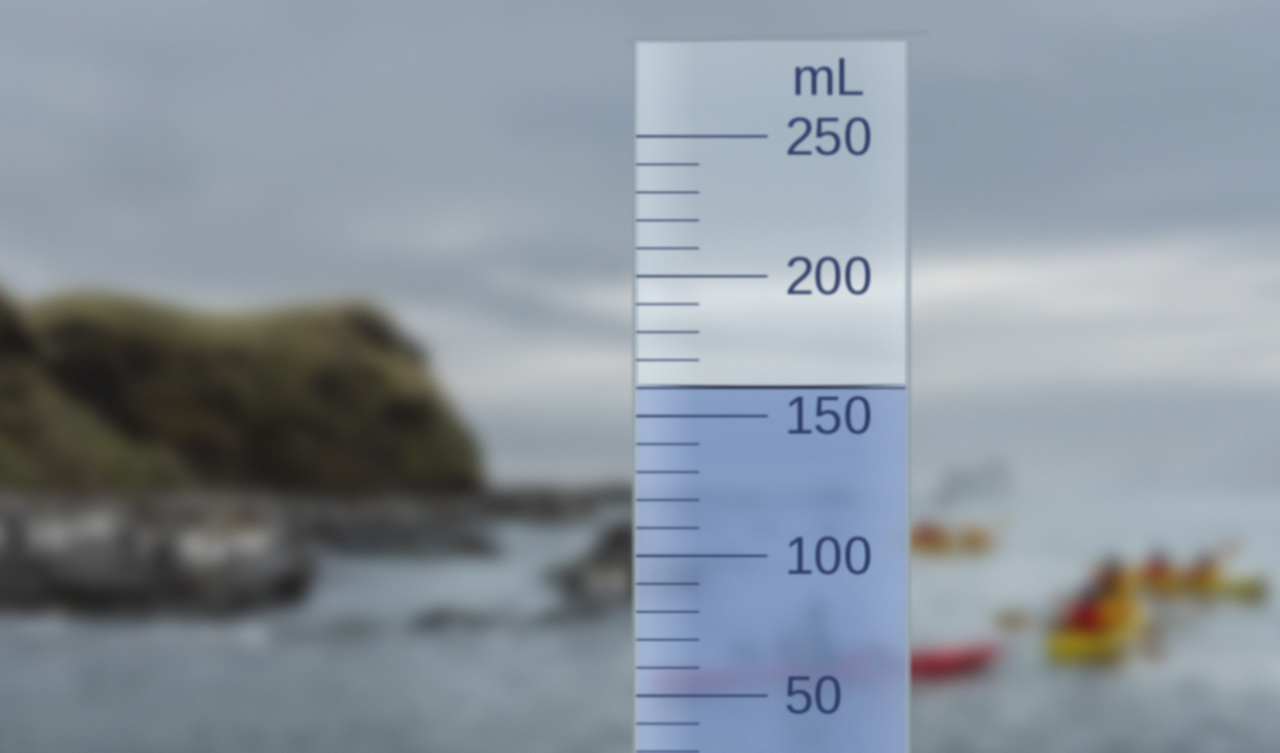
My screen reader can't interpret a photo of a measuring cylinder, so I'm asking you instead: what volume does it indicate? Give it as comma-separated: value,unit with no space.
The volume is 160,mL
